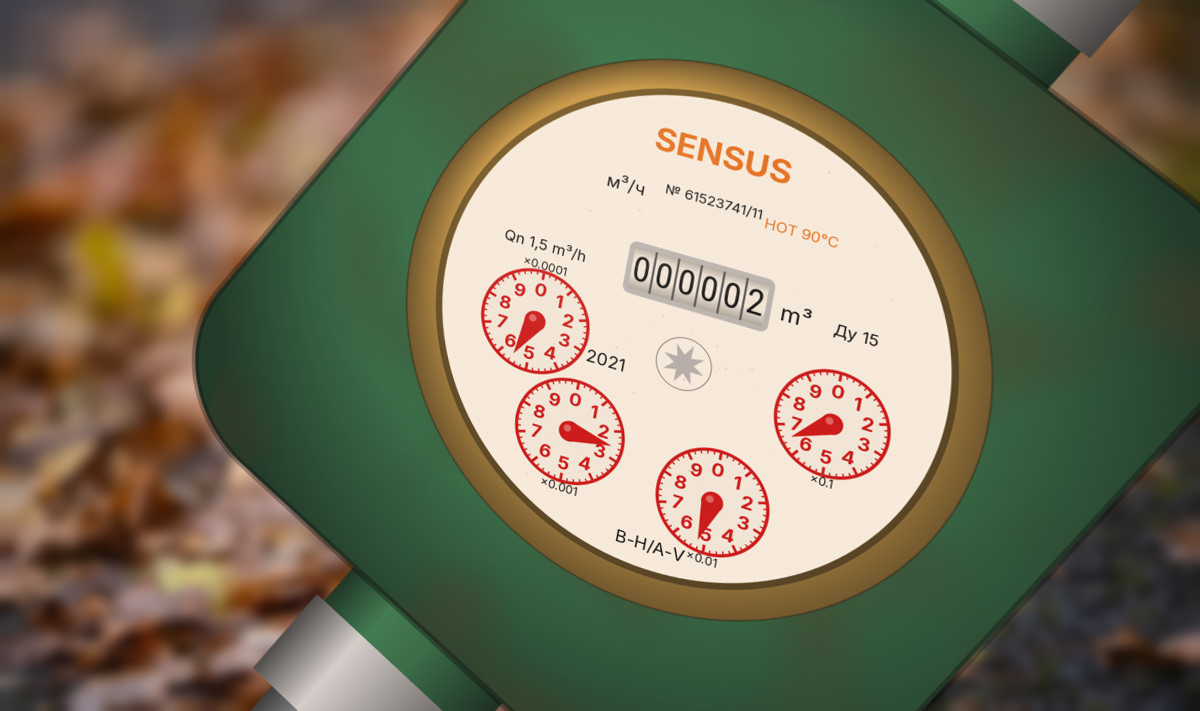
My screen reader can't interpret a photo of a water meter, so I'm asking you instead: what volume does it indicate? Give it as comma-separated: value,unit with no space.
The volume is 2.6525,m³
